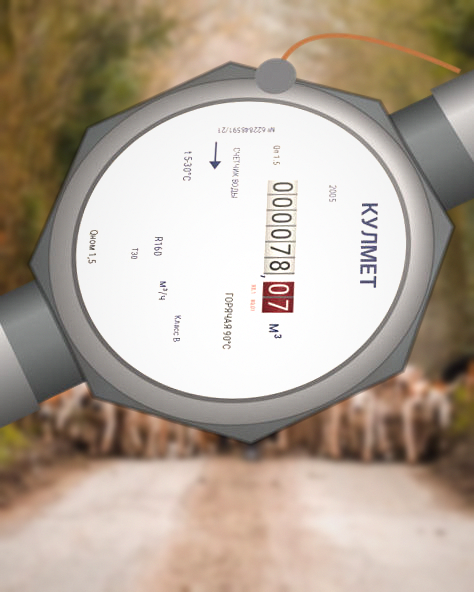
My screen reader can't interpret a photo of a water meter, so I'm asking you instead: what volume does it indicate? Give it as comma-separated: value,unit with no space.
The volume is 78.07,m³
